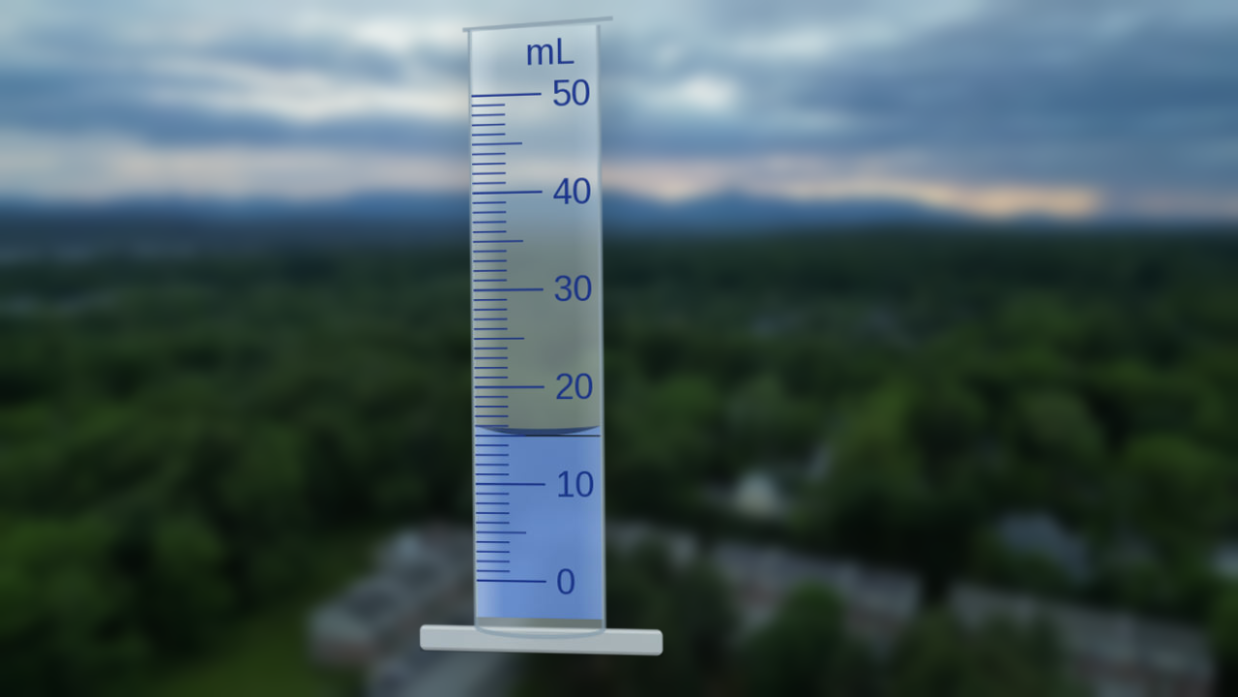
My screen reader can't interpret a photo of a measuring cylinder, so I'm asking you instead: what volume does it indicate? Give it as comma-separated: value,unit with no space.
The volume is 15,mL
